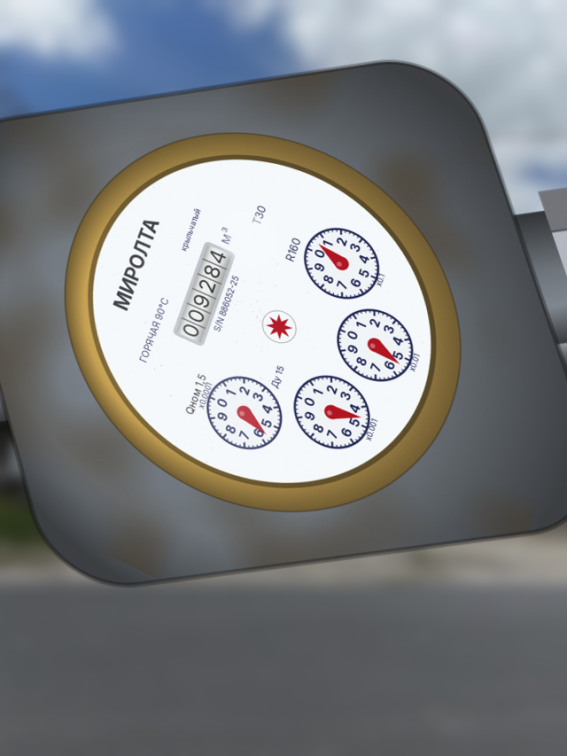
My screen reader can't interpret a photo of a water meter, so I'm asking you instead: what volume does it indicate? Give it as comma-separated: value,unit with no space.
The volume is 9284.0545,m³
